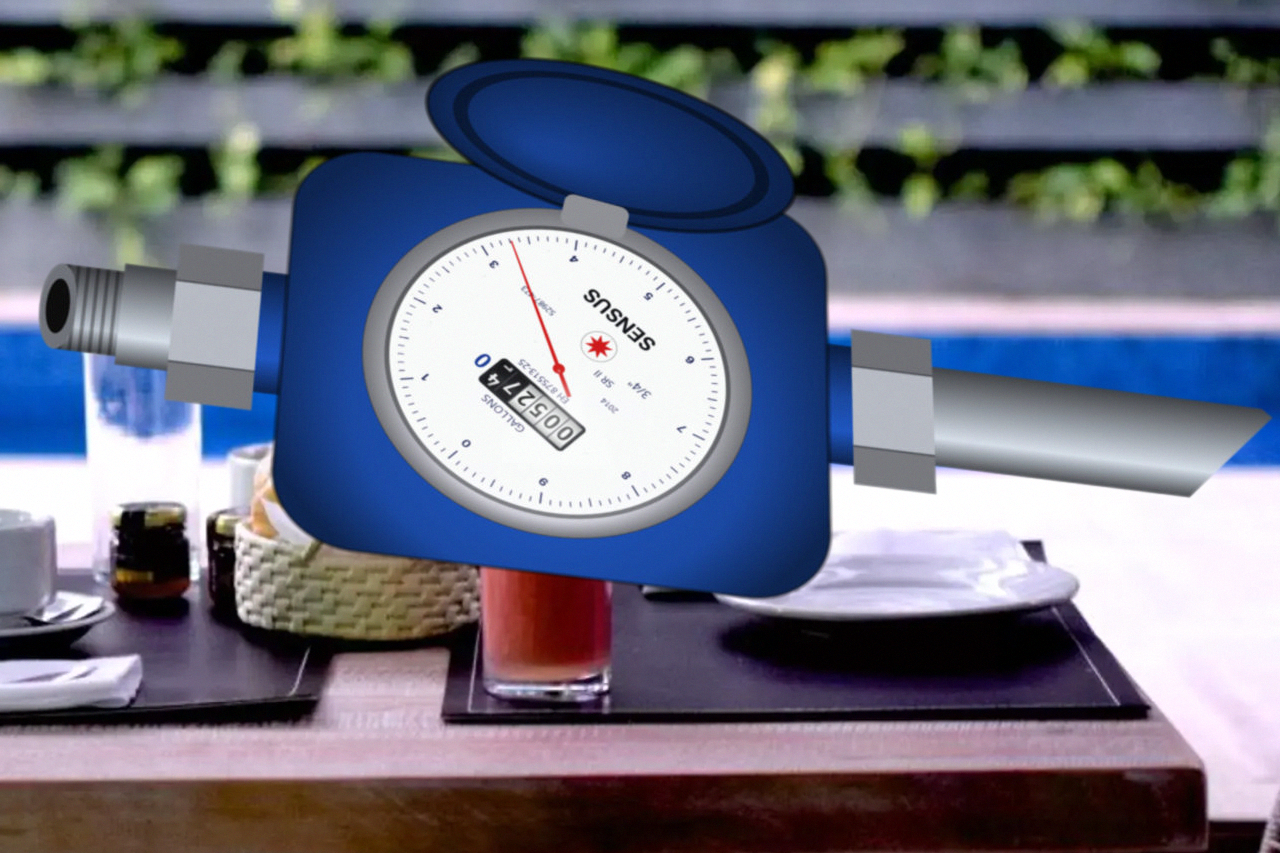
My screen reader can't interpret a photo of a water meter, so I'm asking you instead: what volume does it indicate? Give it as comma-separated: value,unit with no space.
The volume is 52743.3,gal
